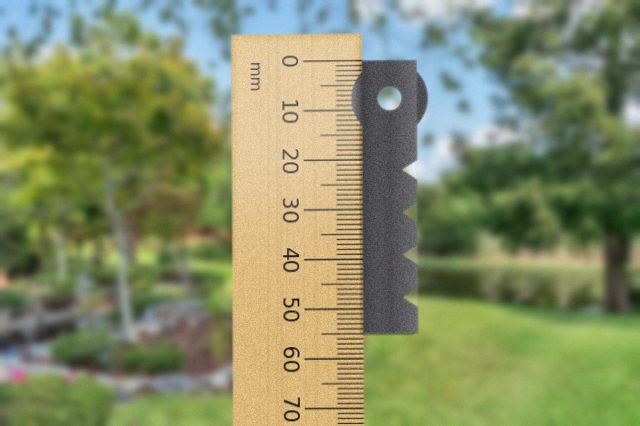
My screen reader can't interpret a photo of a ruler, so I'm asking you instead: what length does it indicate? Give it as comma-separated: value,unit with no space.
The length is 55,mm
